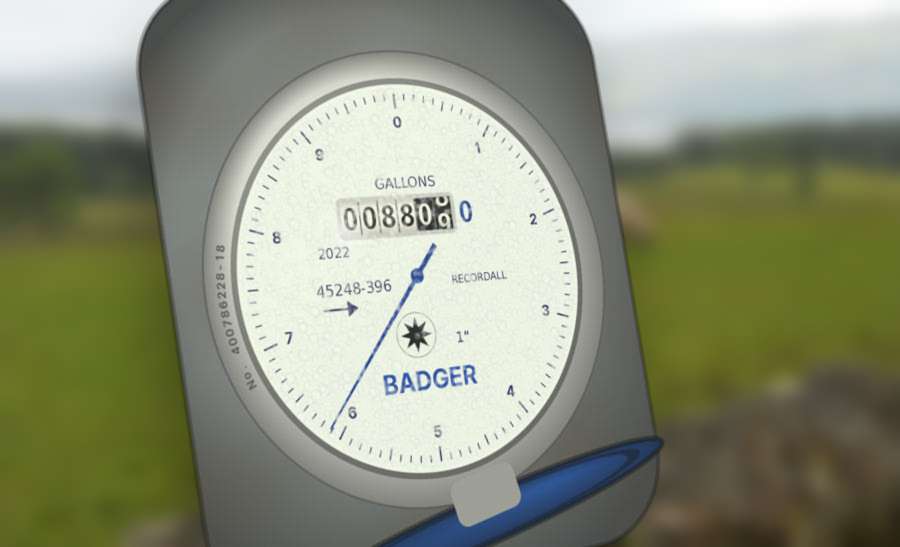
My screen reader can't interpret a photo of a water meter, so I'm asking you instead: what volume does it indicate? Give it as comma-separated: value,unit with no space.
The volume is 88086.1,gal
